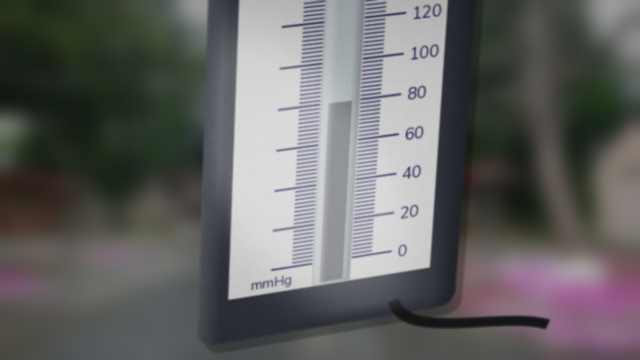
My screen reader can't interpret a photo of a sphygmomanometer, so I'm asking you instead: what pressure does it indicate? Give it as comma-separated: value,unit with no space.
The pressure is 80,mmHg
